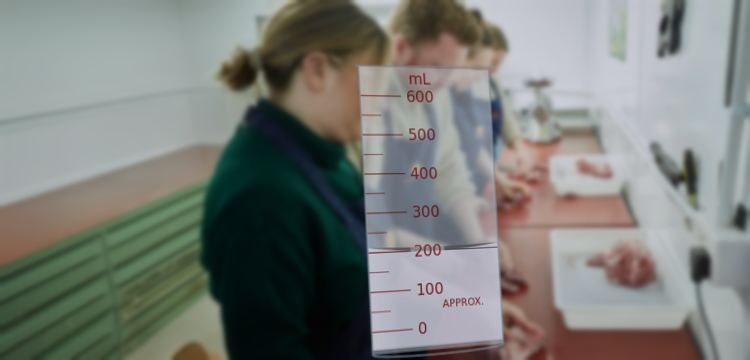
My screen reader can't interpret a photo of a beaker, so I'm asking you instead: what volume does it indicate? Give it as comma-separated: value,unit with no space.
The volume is 200,mL
